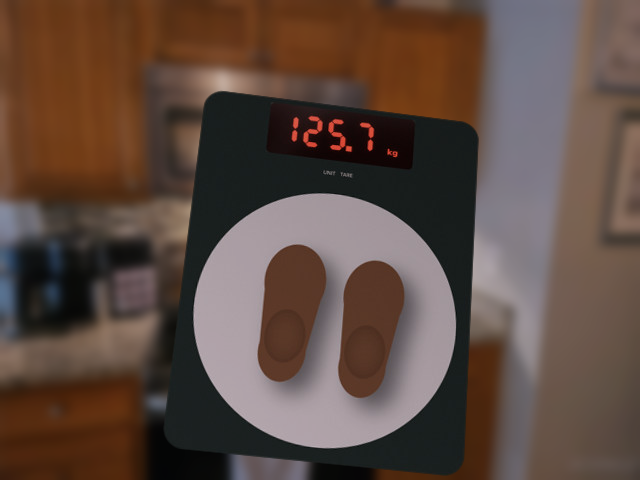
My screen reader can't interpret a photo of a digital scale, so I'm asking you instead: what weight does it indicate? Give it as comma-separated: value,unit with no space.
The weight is 125.7,kg
